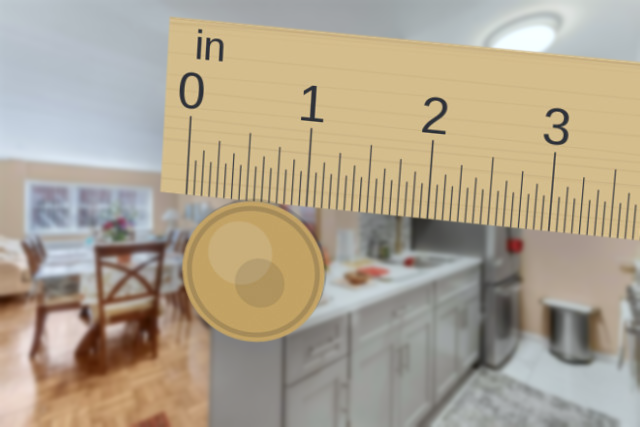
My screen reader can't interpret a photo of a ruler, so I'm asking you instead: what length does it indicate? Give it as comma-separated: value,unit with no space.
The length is 1.1875,in
